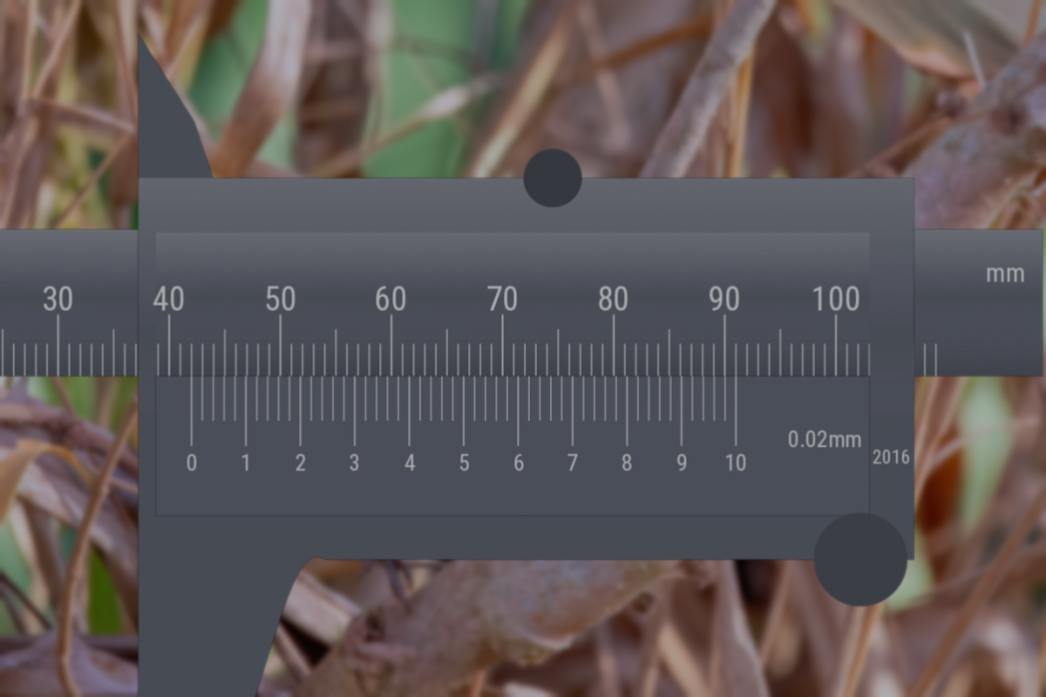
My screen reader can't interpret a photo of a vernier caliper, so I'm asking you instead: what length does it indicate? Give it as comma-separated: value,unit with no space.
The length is 42.0,mm
